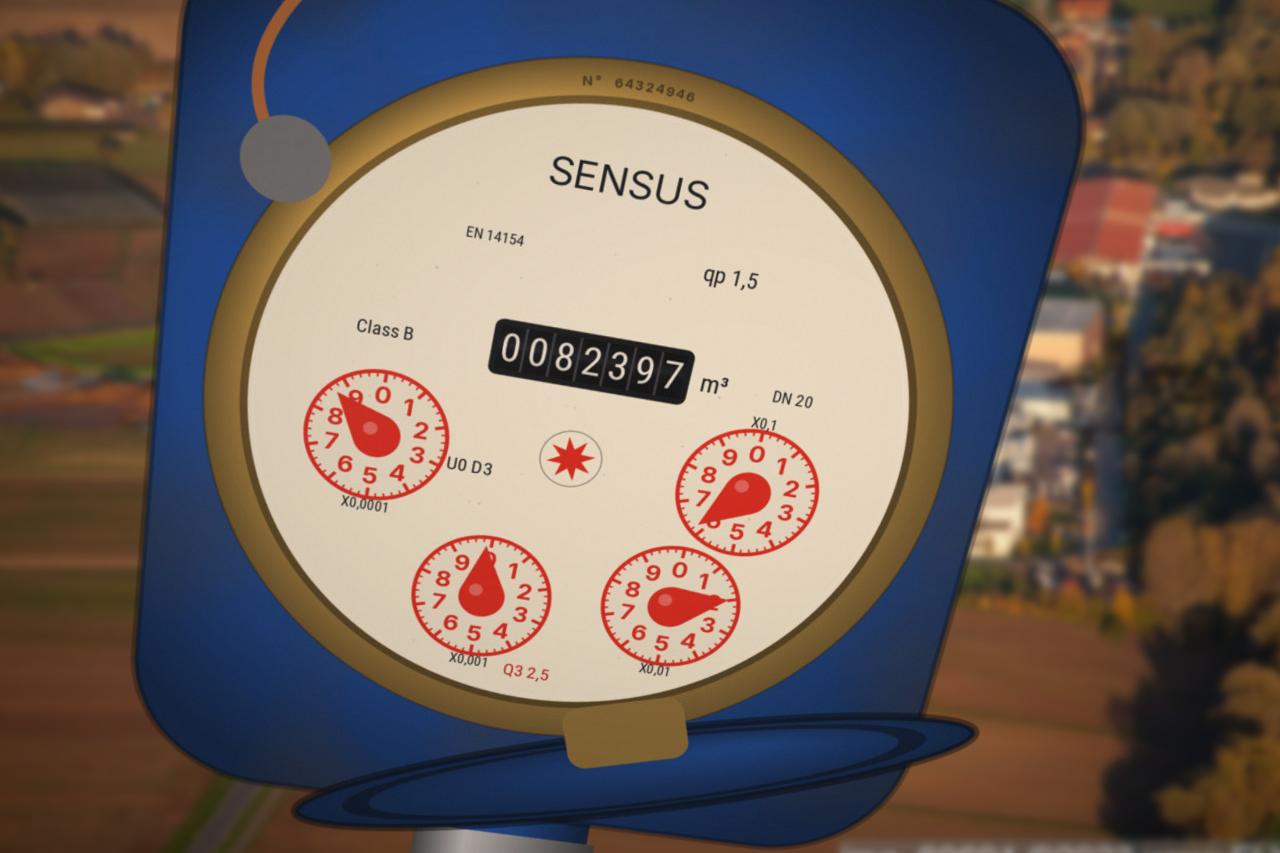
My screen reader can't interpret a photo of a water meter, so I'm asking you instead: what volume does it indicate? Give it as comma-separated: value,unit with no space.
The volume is 82397.6198,m³
